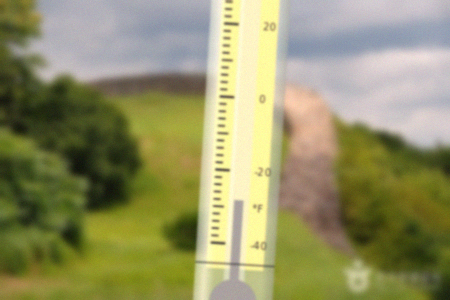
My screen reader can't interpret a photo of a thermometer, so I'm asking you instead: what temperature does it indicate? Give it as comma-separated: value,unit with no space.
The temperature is -28,°F
